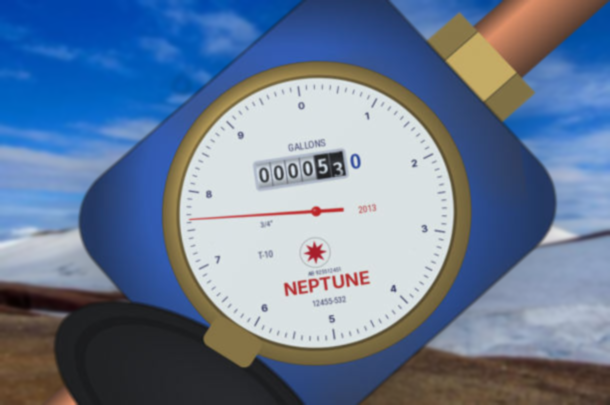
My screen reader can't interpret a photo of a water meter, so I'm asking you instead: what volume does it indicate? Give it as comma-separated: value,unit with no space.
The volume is 527.6,gal
